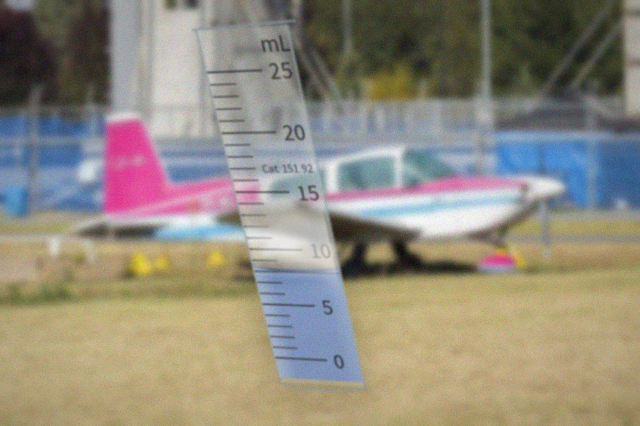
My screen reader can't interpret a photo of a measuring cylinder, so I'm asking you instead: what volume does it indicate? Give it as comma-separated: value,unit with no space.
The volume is 8,mL
